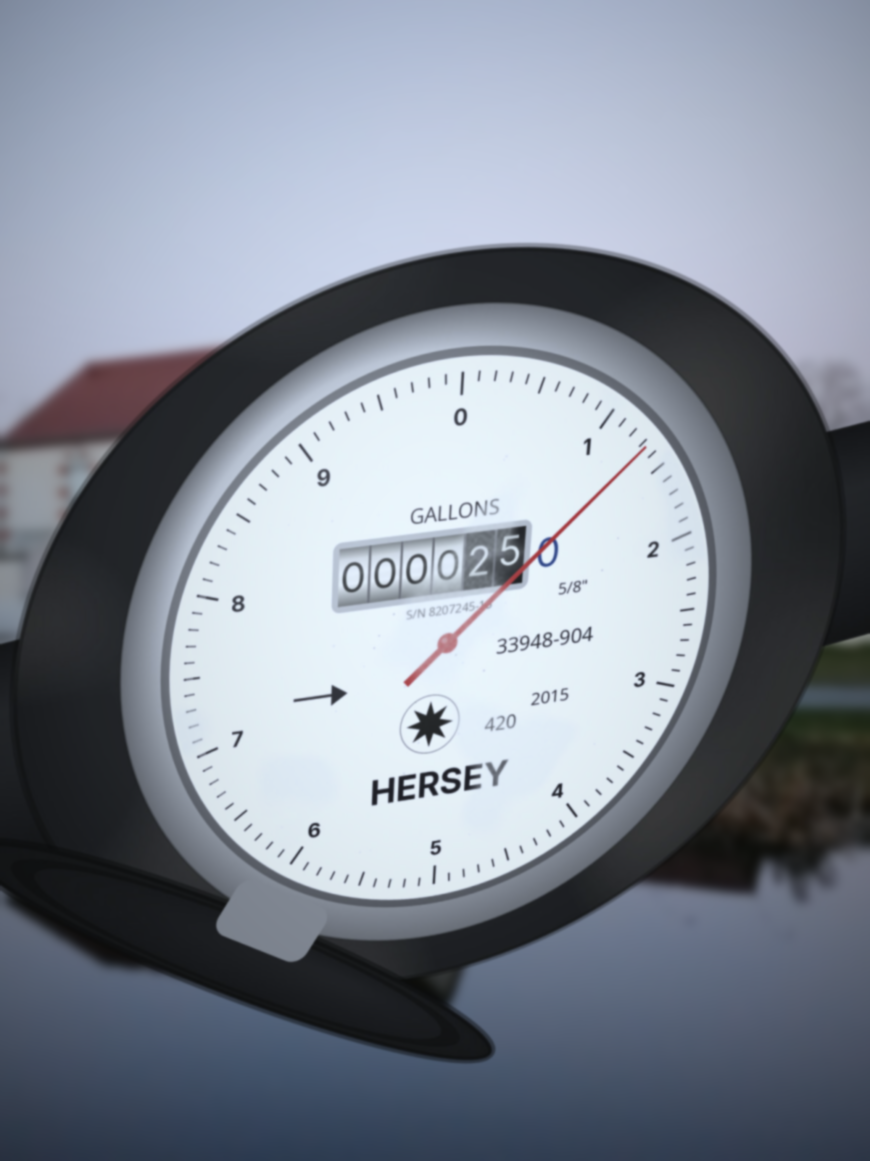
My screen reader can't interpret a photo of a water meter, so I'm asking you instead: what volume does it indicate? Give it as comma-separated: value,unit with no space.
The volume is 251.3,gal
